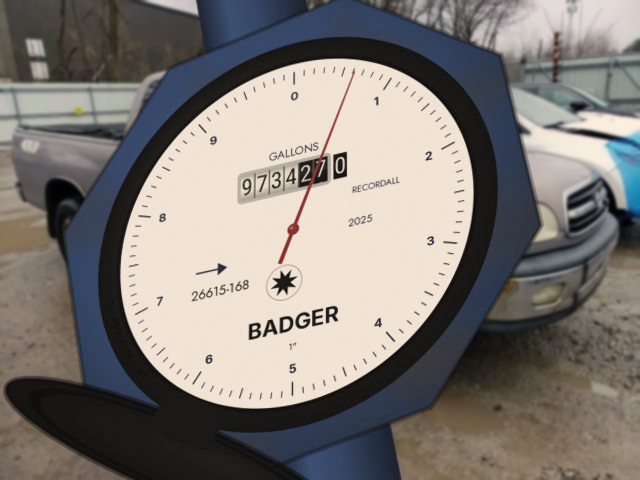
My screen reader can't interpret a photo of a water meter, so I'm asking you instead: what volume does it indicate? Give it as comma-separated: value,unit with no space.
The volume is 9734270.6,gal
